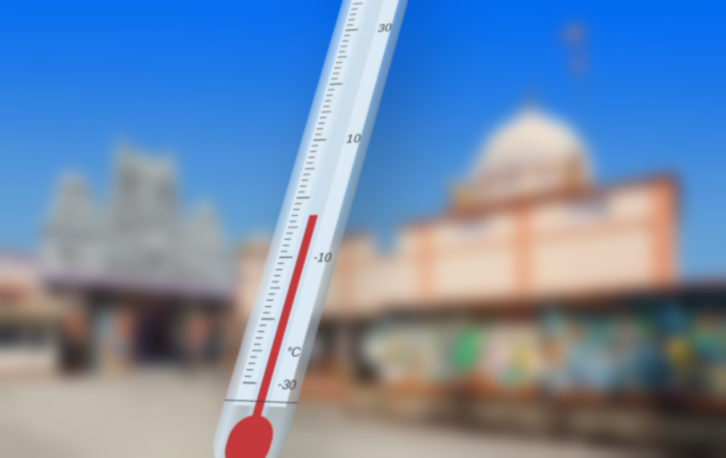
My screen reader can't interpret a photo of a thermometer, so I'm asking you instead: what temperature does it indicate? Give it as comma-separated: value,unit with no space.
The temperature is -3,°C
